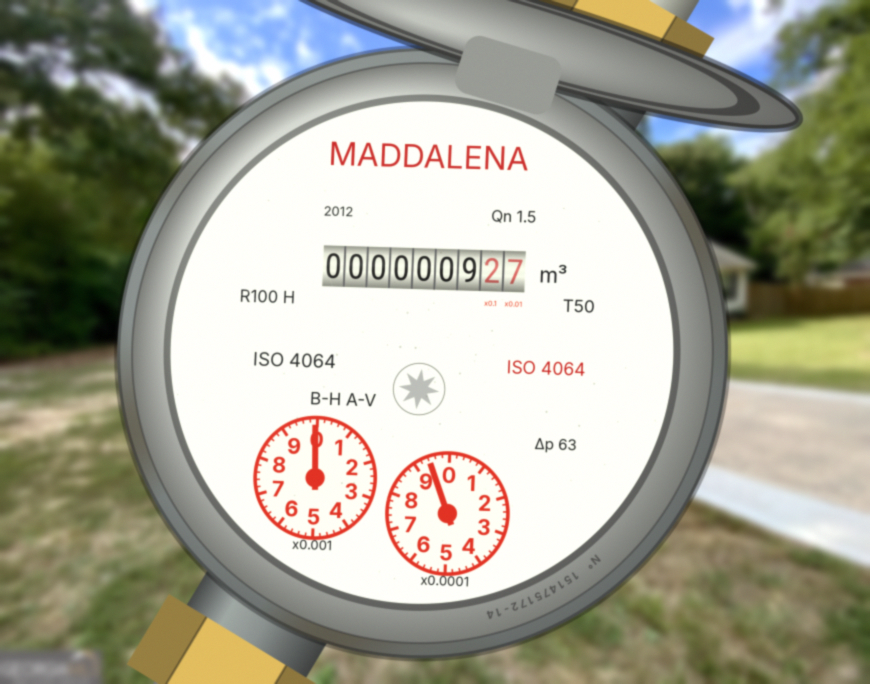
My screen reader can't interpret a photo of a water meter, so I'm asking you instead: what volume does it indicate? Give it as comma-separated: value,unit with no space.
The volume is 9.2699,m³
